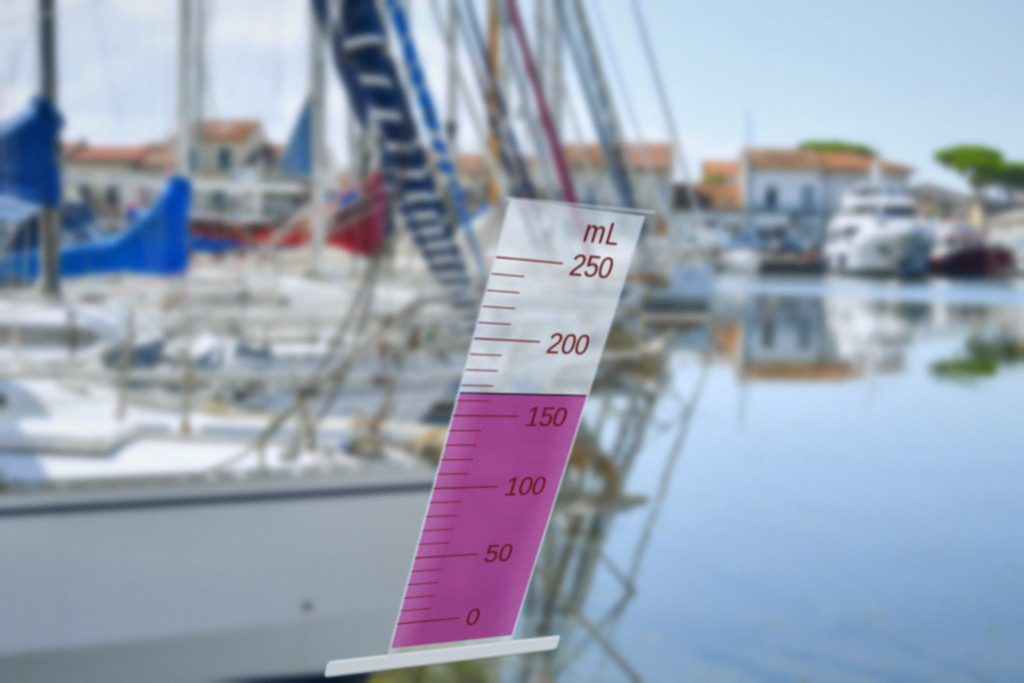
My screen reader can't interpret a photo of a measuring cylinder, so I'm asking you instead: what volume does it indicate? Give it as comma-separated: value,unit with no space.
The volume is 165,mL
